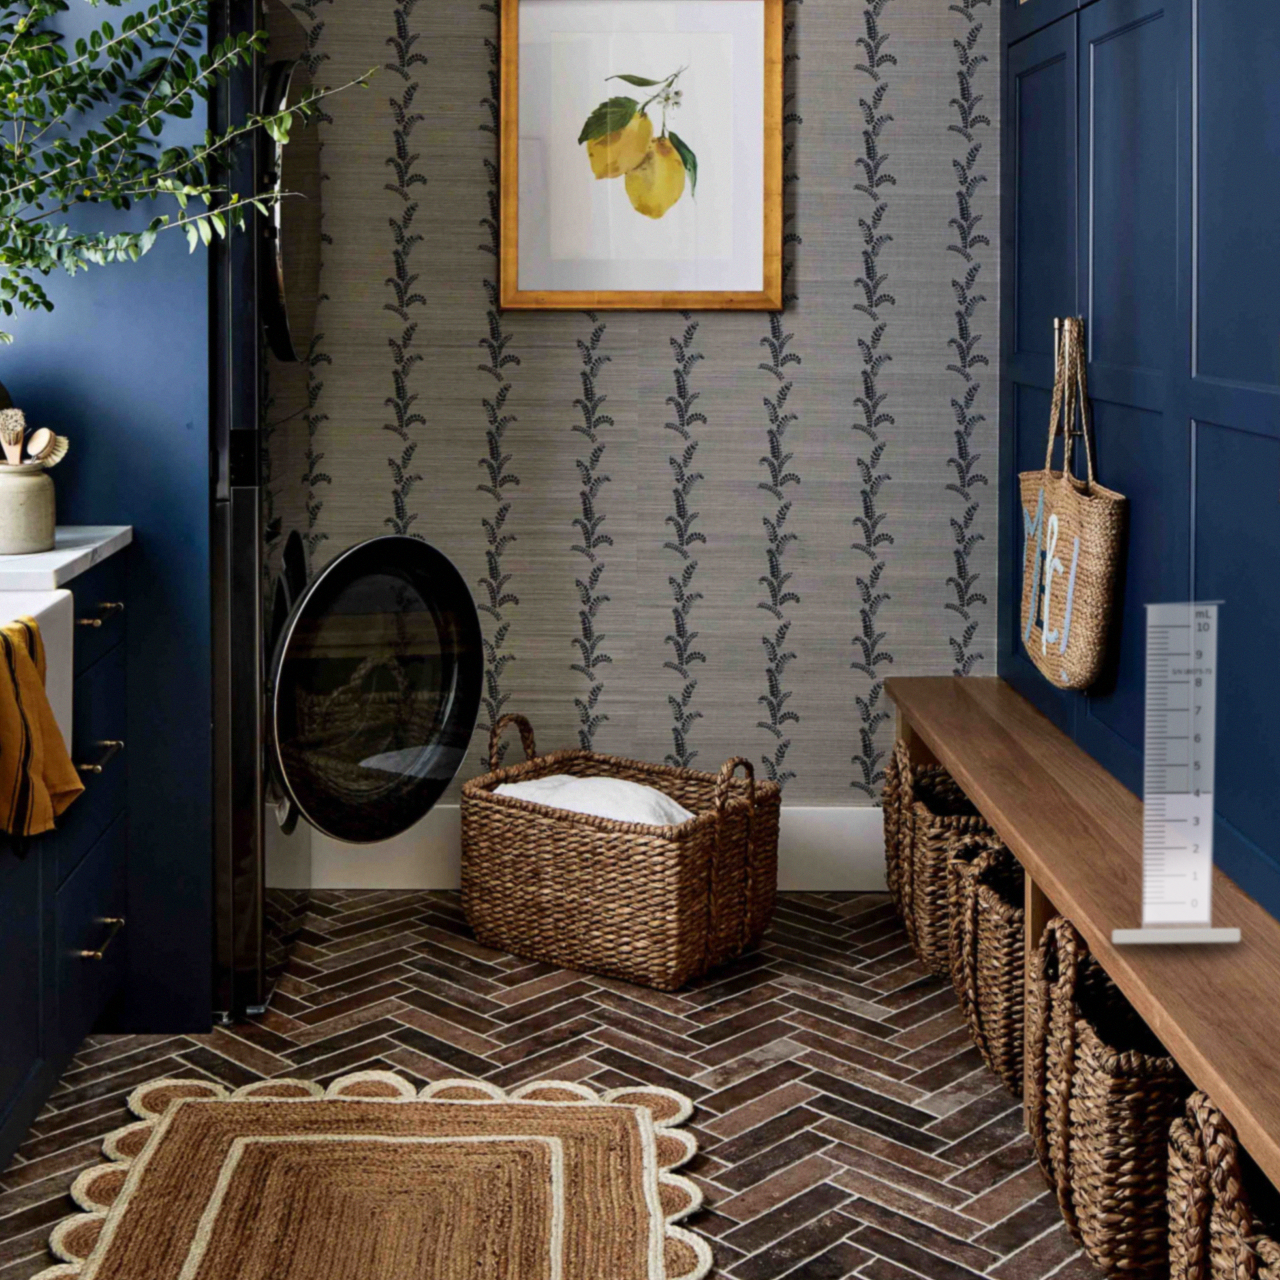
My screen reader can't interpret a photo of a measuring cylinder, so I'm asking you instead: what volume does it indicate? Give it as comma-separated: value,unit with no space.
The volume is 4,mL
